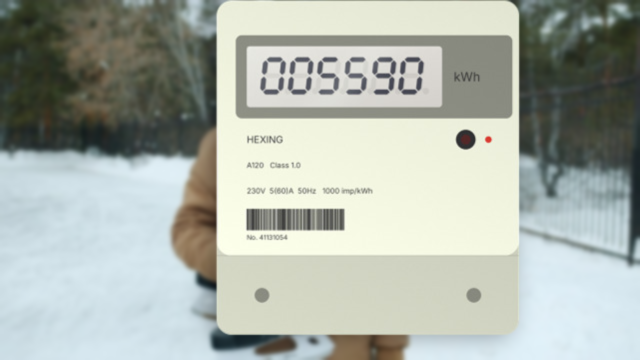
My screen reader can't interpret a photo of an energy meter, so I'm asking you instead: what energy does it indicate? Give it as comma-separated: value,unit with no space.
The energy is 5590,kWh
